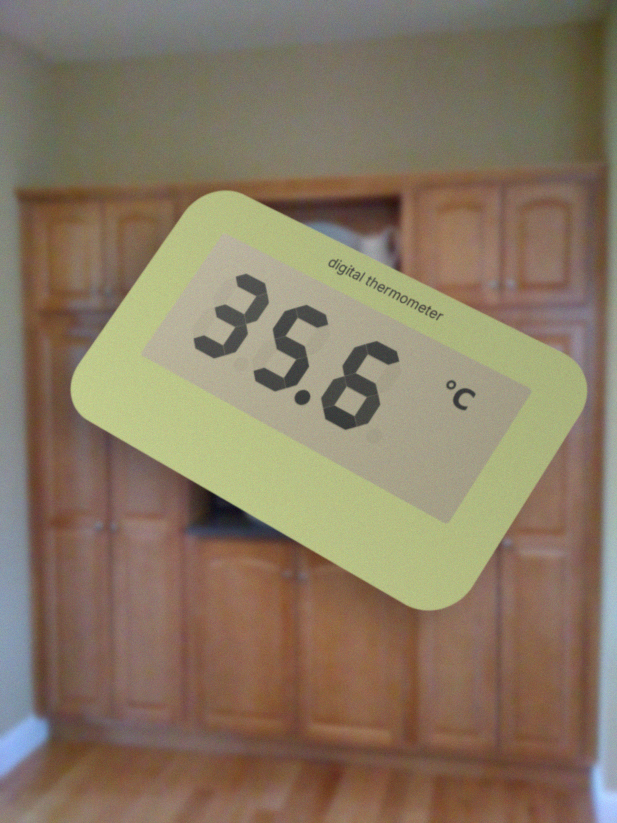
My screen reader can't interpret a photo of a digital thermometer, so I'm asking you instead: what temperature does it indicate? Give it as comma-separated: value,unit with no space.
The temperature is 35.6,°C
